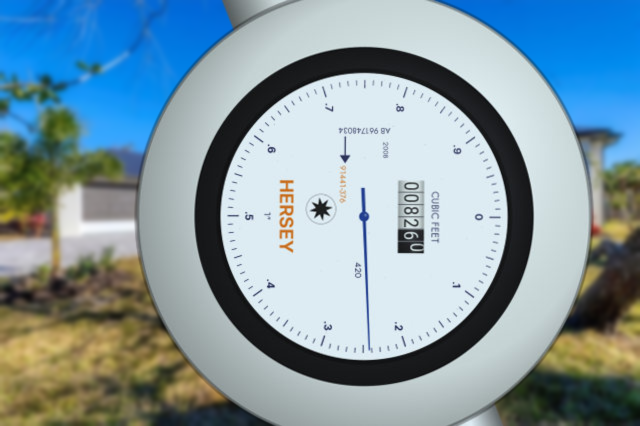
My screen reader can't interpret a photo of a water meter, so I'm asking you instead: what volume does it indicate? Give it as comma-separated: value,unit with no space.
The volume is 8260.24,ft³
